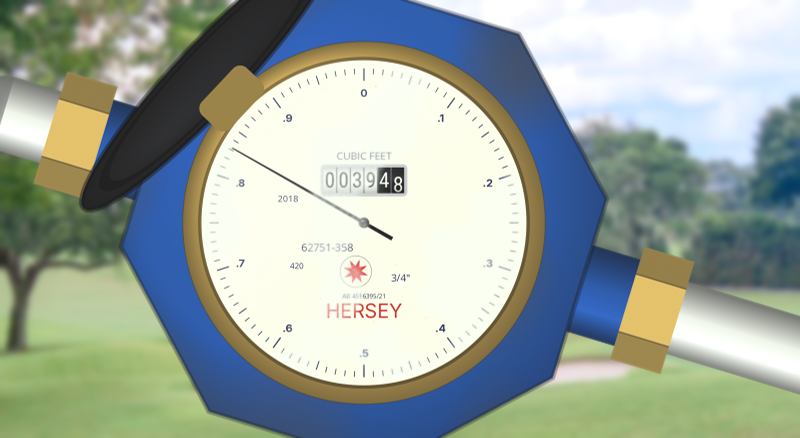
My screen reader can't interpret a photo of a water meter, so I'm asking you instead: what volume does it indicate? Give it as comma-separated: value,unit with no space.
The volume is 3947.83,ft³
